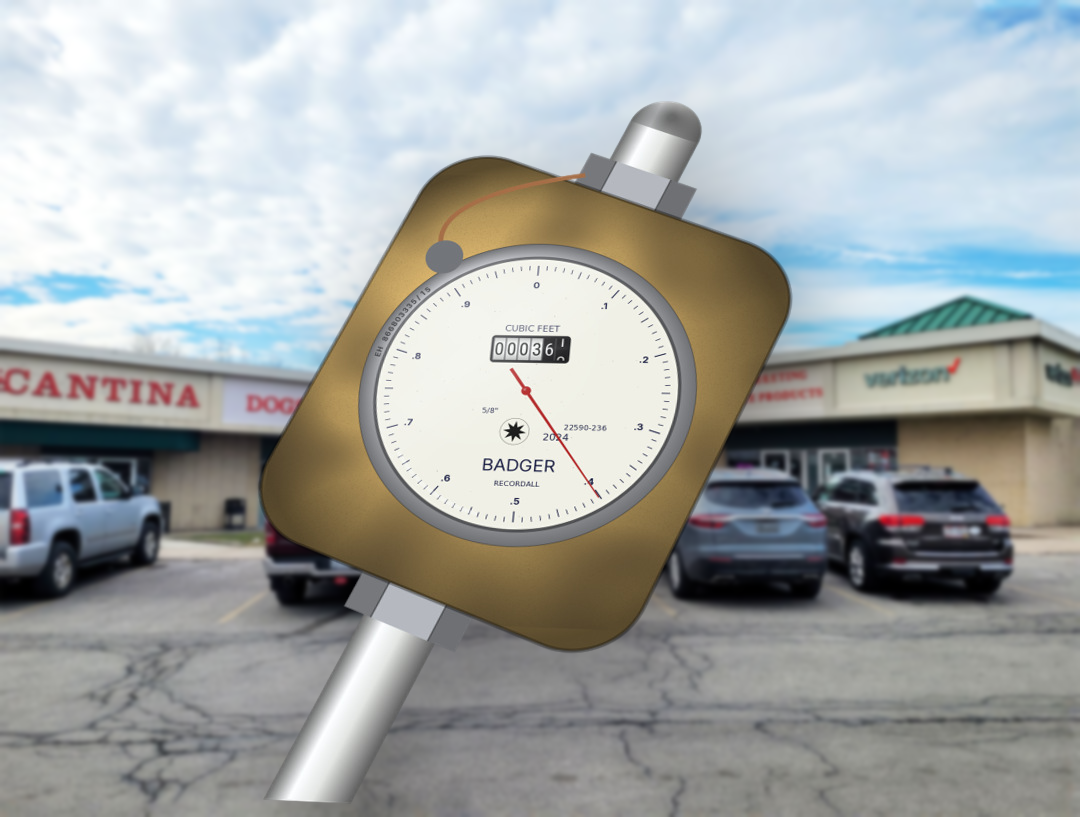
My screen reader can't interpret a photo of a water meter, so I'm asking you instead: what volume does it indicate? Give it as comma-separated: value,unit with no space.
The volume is 361.40,ft³
